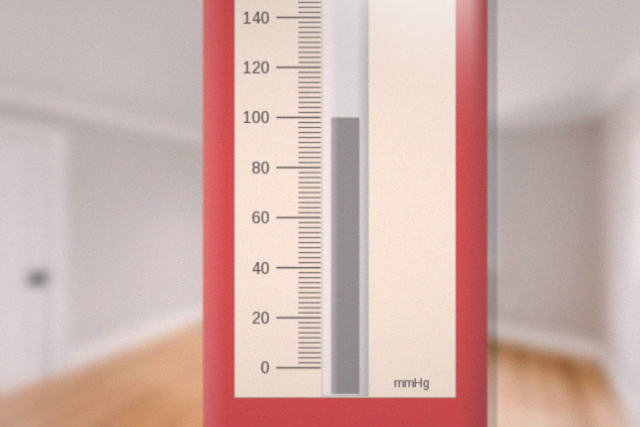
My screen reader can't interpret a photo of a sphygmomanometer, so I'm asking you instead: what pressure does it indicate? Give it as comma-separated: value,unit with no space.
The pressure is 100,mmHg
